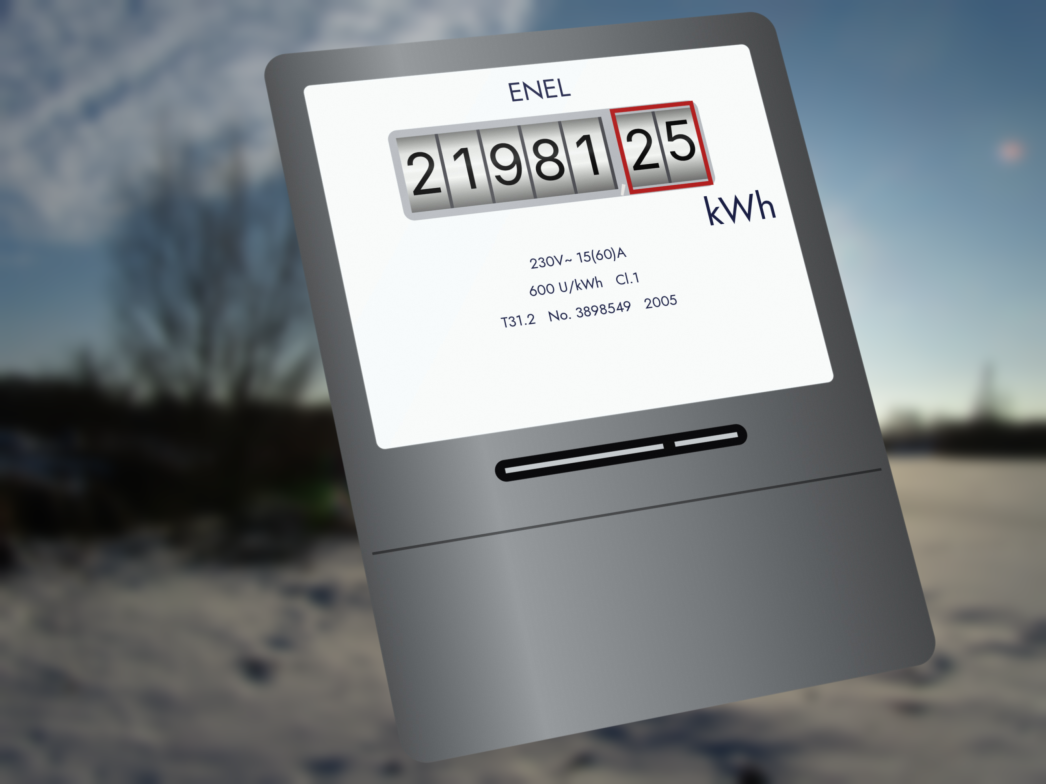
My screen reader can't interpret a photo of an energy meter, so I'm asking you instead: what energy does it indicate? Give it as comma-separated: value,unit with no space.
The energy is 21981.25,kWh
